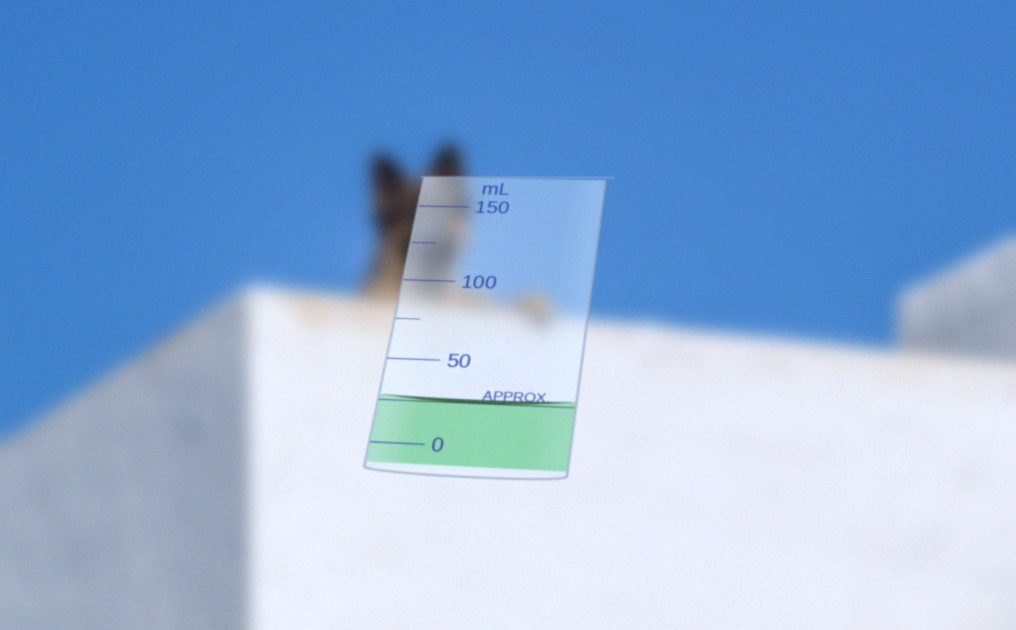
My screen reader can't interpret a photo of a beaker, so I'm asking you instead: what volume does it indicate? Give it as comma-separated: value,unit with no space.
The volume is 25,mL
